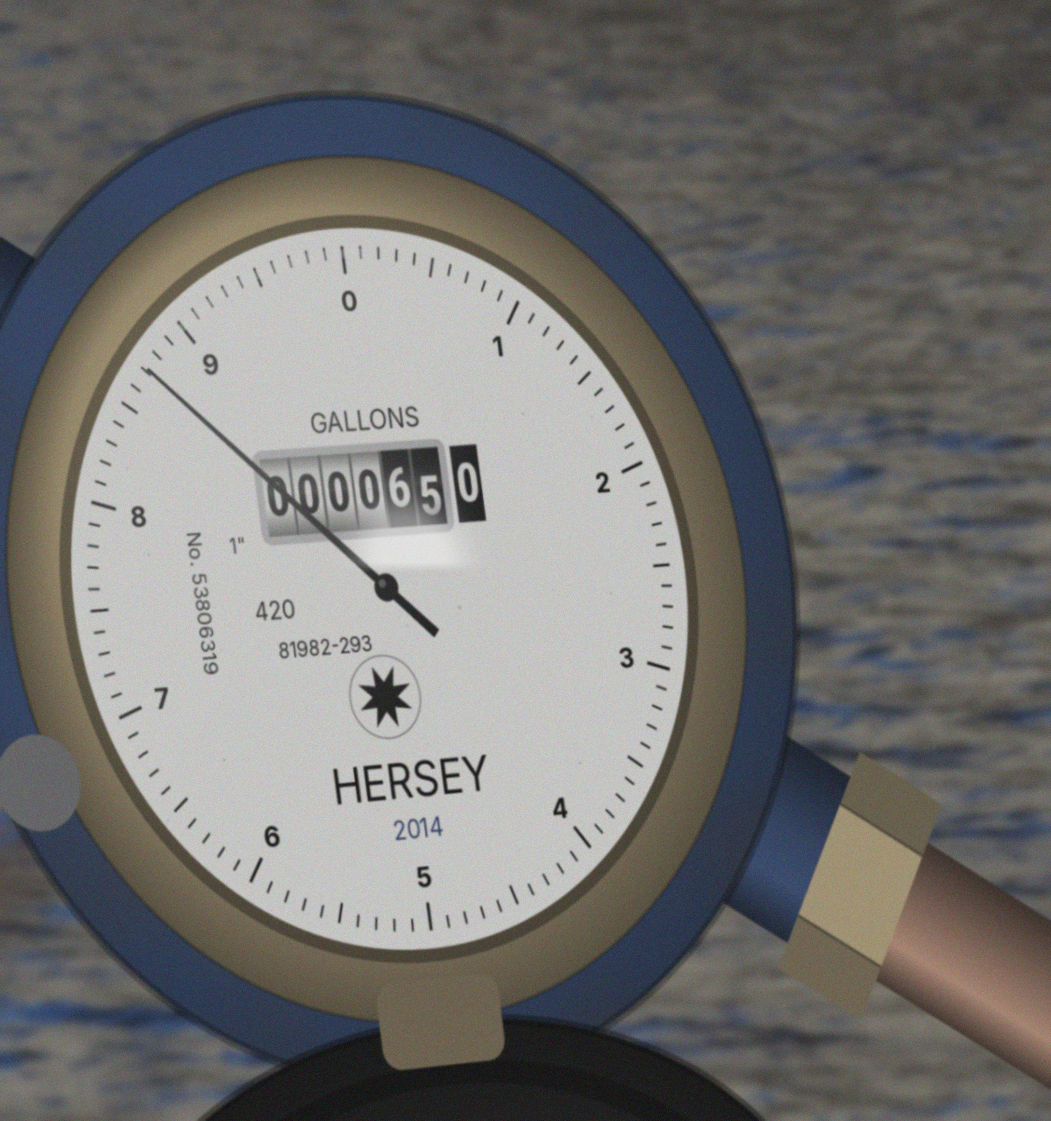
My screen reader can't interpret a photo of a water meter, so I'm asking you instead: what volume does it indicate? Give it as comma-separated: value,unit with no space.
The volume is 648.7,gal
